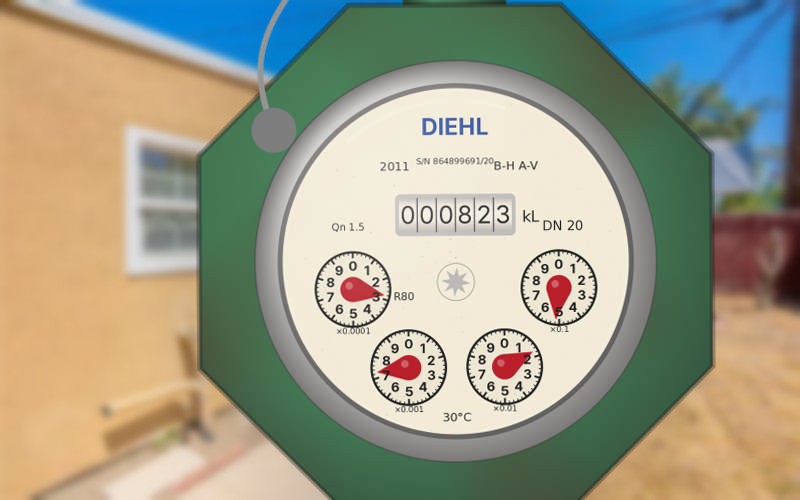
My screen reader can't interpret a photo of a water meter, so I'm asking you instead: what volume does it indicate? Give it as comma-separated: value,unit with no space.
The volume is 823.5172,kL
